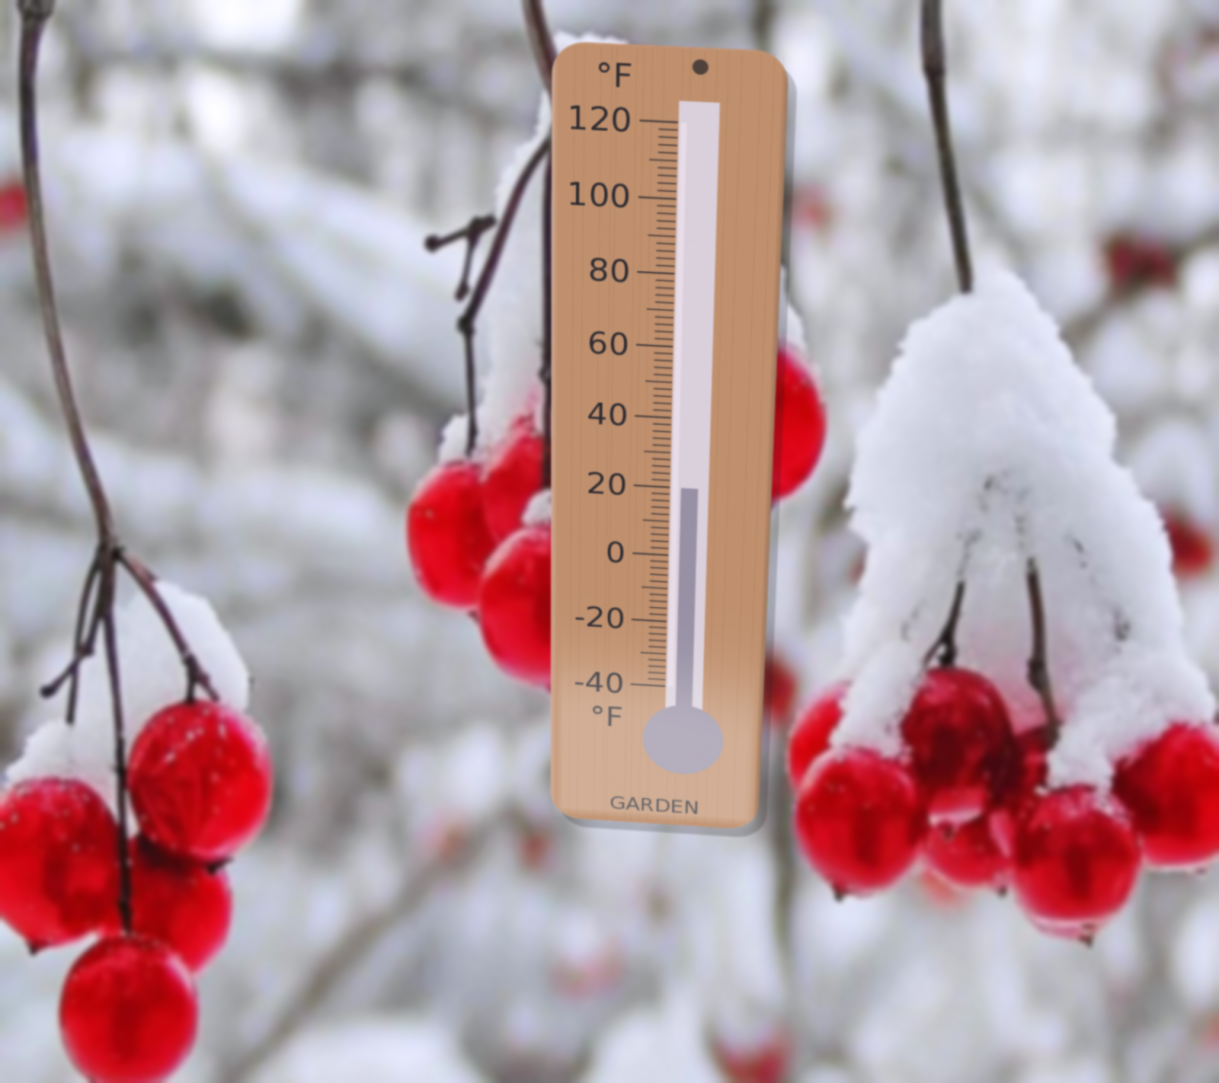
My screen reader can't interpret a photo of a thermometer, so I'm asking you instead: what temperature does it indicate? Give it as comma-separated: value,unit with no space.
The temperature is 20,°F
